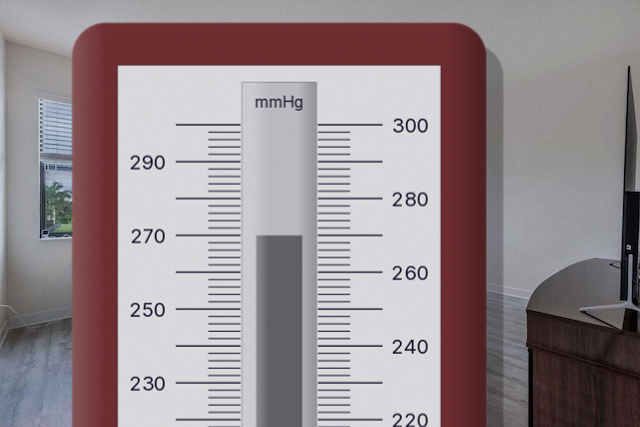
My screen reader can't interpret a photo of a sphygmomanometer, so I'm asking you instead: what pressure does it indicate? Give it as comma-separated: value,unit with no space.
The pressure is 270,mmHg
